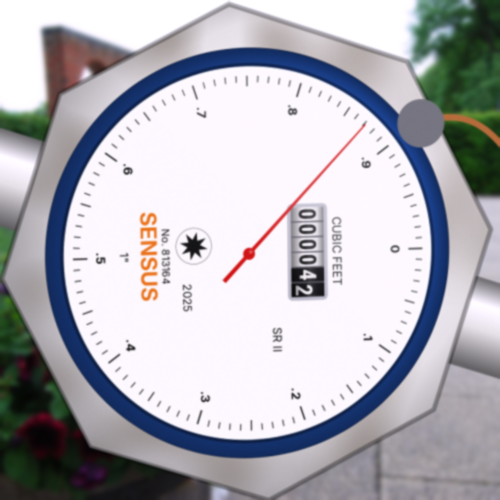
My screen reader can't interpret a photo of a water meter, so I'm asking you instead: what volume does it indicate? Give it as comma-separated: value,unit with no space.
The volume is 41.87,ft³
